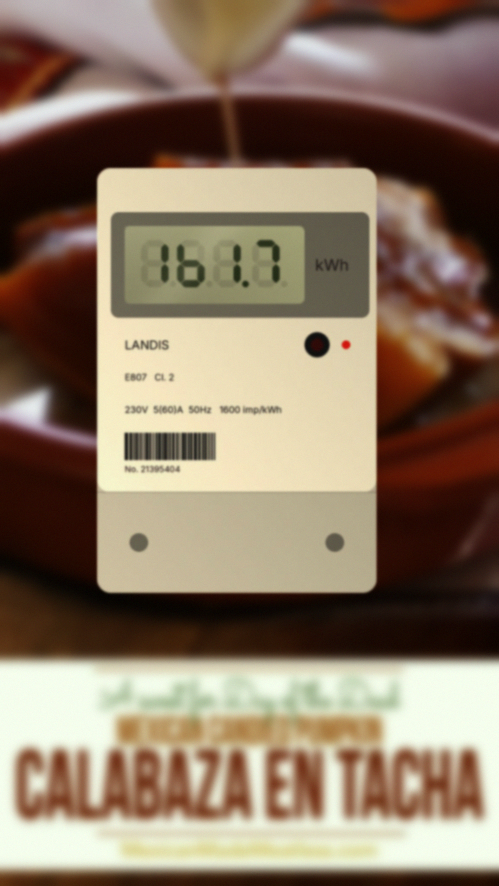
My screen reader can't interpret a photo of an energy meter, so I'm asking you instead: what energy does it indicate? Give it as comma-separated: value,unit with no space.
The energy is 161.7,kWh
